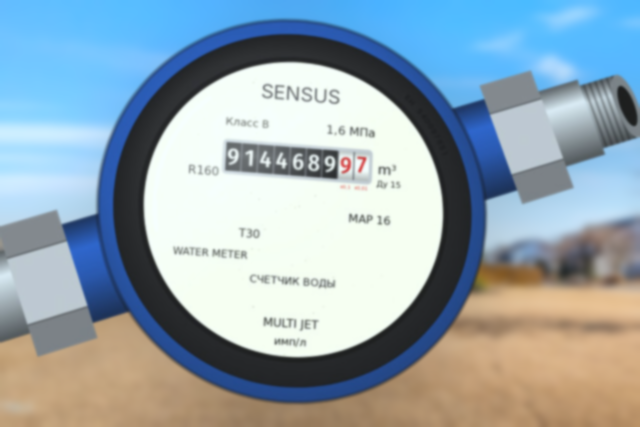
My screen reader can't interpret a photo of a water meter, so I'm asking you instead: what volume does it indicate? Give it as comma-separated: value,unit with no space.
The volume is 9144689.97,m³
